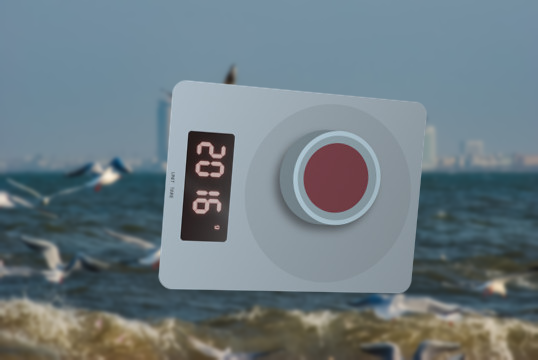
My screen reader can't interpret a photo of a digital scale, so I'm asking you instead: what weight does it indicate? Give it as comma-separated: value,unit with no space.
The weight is 2016,g
